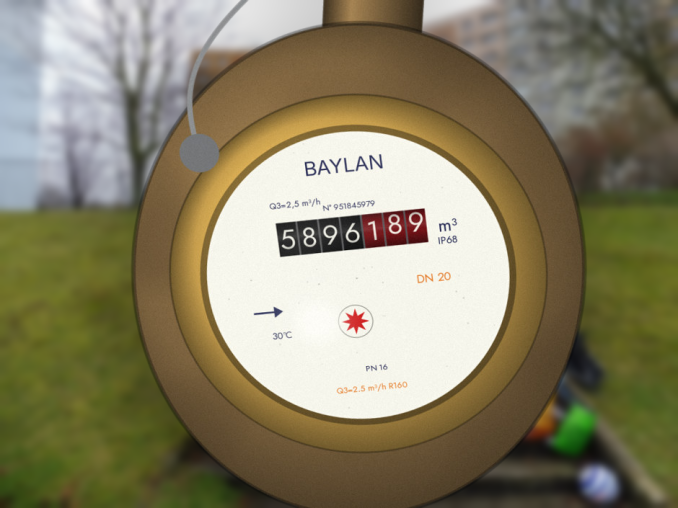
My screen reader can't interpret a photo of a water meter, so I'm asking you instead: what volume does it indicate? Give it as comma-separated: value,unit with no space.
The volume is 5896.189,m³
